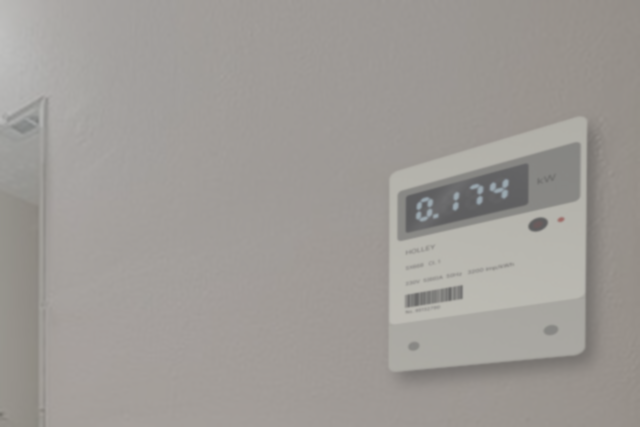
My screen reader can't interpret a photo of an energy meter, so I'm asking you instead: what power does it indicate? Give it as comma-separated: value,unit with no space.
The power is 0.174,kW
